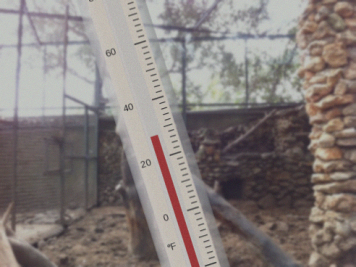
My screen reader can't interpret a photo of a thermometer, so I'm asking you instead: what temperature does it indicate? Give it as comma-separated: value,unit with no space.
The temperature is 28,°F
